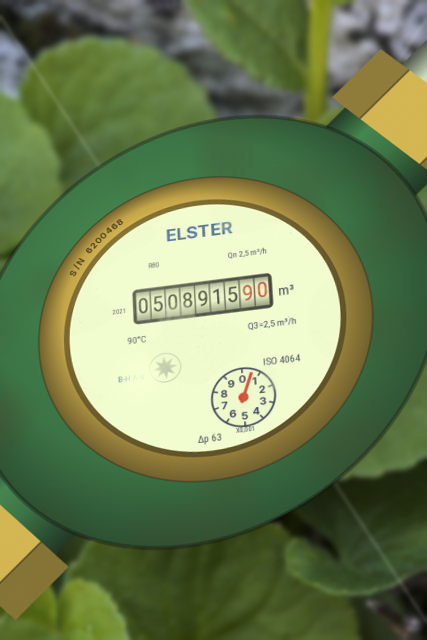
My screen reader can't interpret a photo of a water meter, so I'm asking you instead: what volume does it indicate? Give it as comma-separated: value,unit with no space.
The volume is 508915.900,m³
